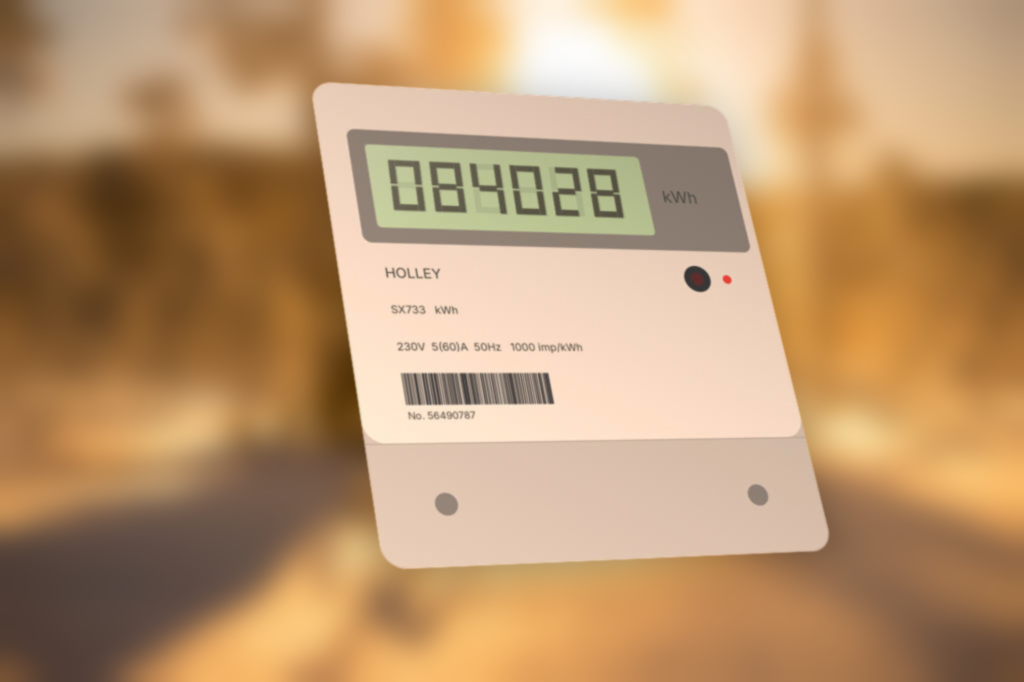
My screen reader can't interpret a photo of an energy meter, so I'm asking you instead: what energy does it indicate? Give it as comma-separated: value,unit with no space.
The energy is 84028,kWh
